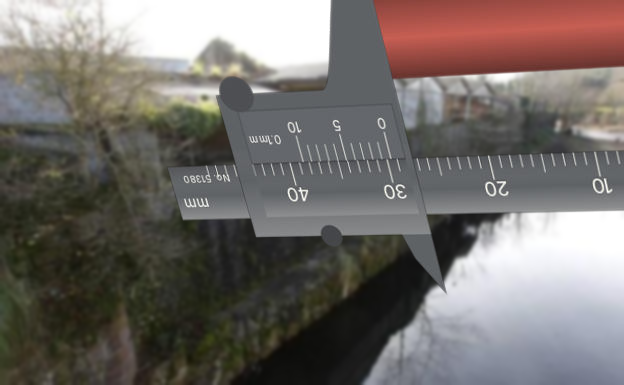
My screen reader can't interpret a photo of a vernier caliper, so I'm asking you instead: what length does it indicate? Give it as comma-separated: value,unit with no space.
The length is 29.6,mm
